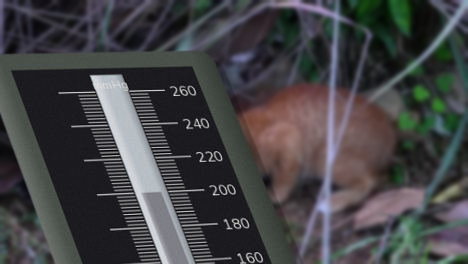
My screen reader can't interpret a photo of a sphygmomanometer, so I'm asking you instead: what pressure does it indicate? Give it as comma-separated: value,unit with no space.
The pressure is 200,mmHg
